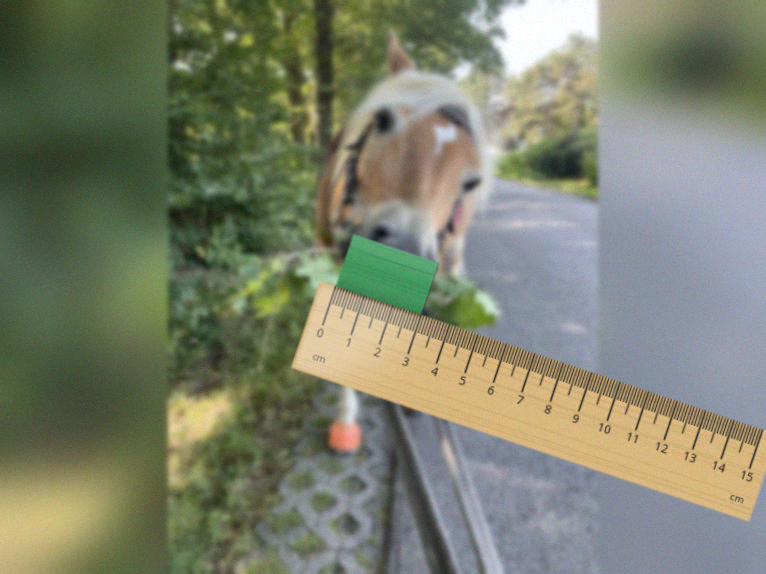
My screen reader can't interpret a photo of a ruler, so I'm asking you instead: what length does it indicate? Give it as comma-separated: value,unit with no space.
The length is 3,cm
